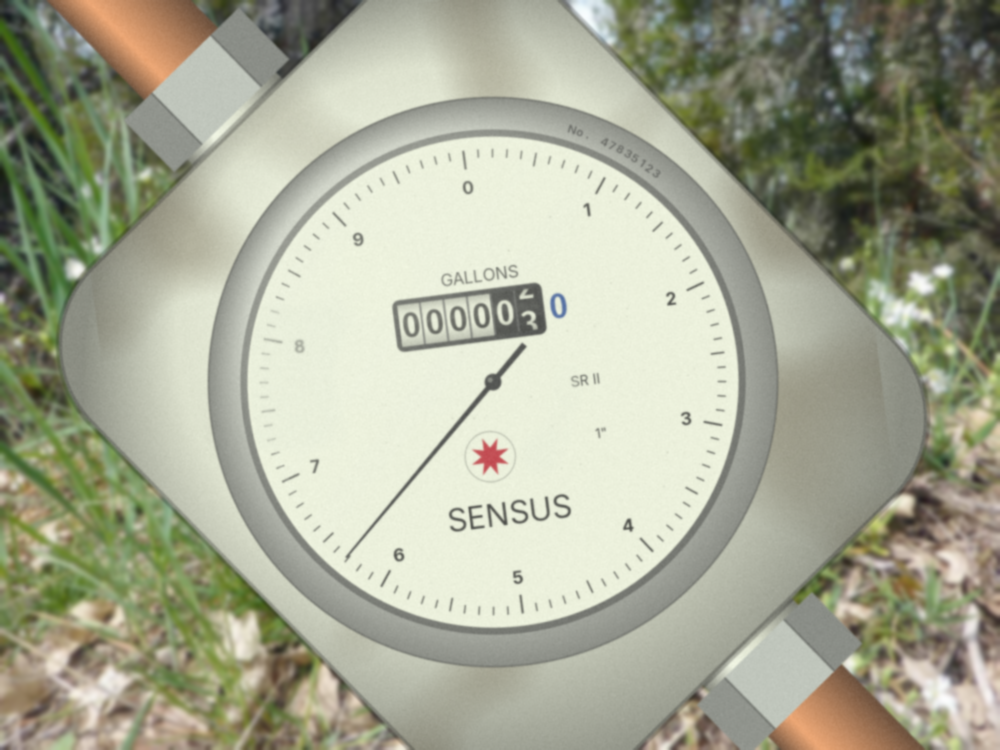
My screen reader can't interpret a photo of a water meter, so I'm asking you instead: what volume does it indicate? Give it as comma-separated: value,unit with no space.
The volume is 26.3,gal
